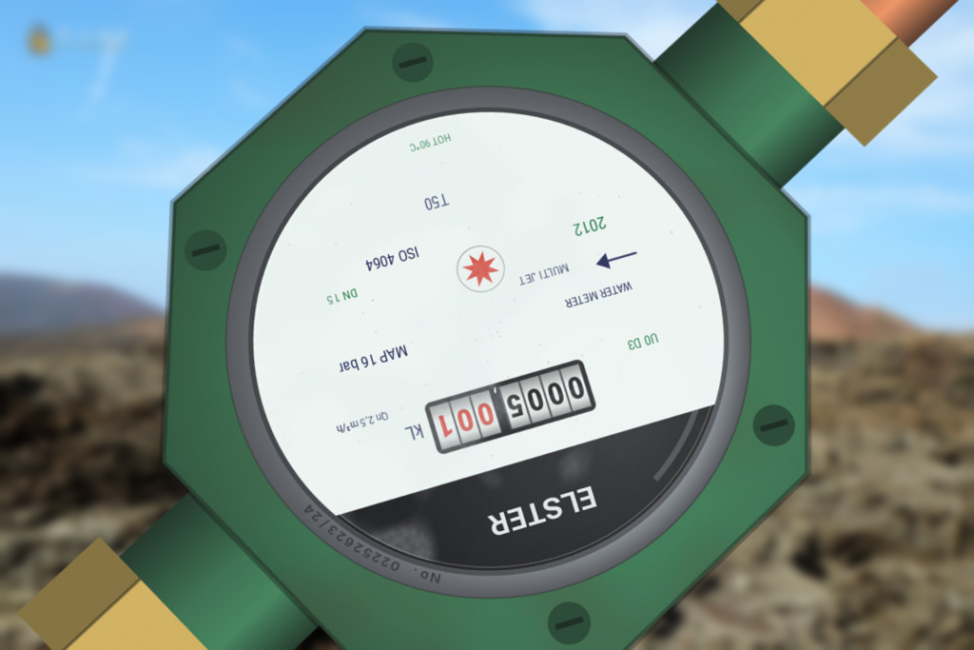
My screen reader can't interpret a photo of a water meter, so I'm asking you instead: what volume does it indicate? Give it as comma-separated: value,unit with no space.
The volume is 5.001,kL
